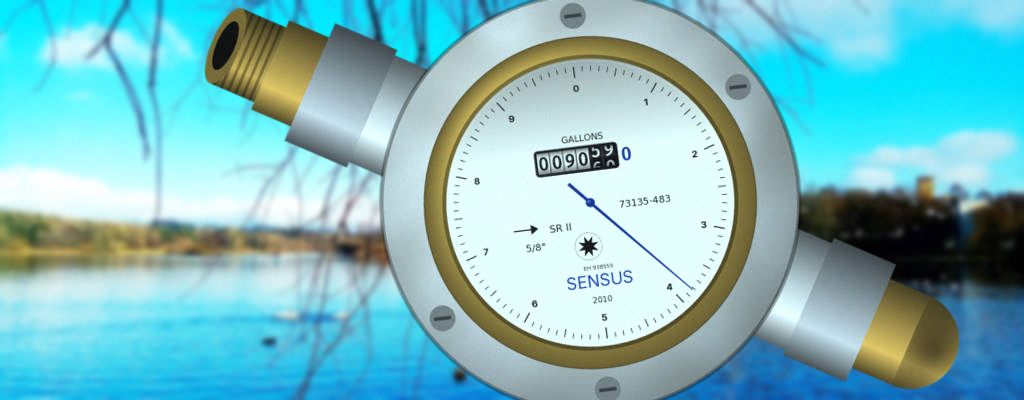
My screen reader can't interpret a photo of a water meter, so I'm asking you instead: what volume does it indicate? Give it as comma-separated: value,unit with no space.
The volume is 90593.8,gal
